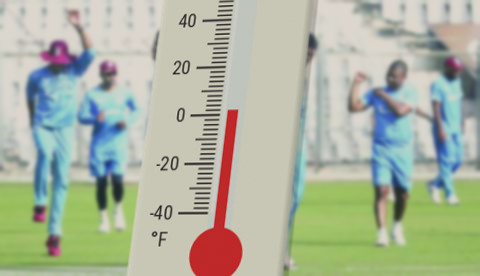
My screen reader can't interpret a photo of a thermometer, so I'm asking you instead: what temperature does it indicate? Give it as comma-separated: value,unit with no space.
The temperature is 2,°F
